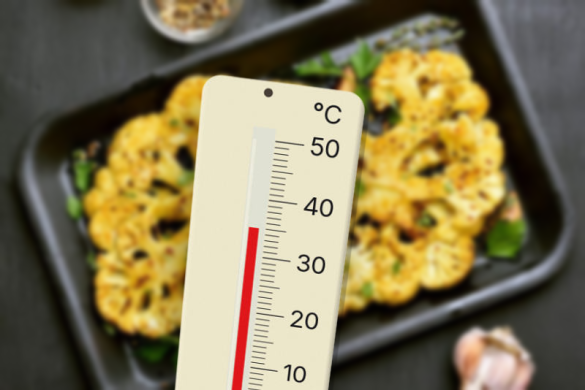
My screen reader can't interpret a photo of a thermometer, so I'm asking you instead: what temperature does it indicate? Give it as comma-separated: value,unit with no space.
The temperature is 35,°C
